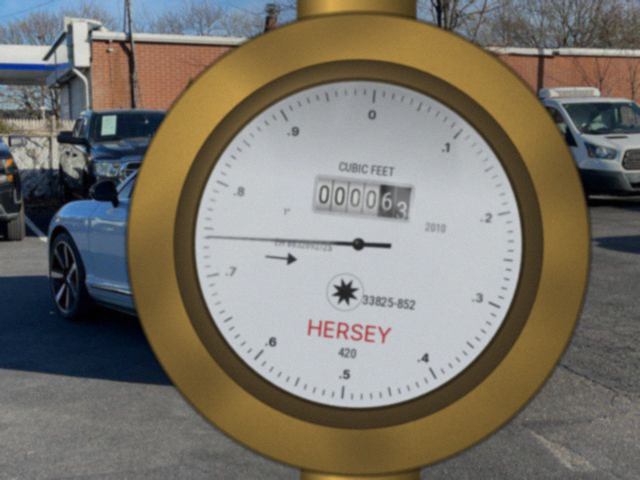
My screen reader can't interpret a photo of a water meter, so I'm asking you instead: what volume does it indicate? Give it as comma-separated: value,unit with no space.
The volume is 62.74,ft³
